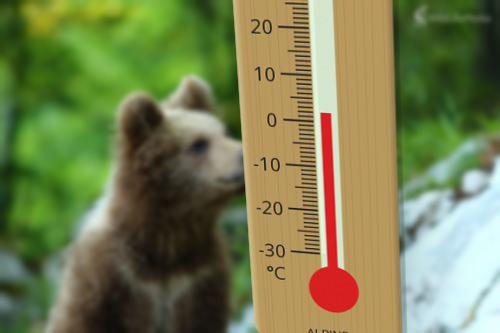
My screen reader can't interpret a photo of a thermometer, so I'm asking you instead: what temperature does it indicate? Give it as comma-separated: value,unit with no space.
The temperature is 2,°C
